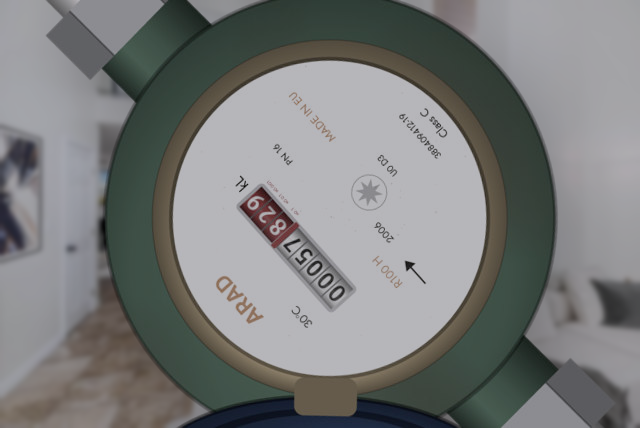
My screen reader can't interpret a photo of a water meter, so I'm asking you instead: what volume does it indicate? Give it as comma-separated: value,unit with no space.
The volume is 57.829,kL
